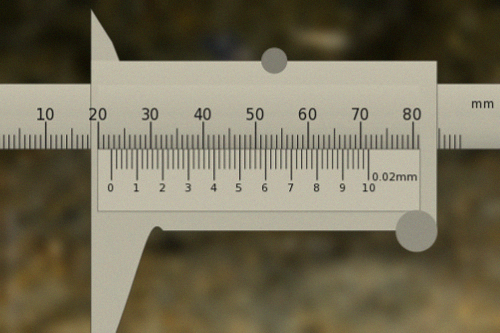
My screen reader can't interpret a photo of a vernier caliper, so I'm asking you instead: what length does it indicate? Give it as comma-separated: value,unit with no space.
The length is 22.5,mm
